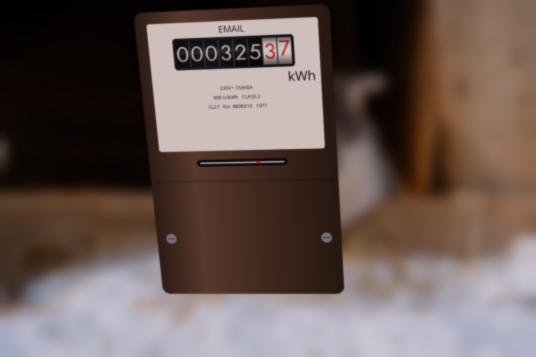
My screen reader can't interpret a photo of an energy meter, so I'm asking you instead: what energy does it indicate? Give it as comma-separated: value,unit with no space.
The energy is 325.37,kWh
